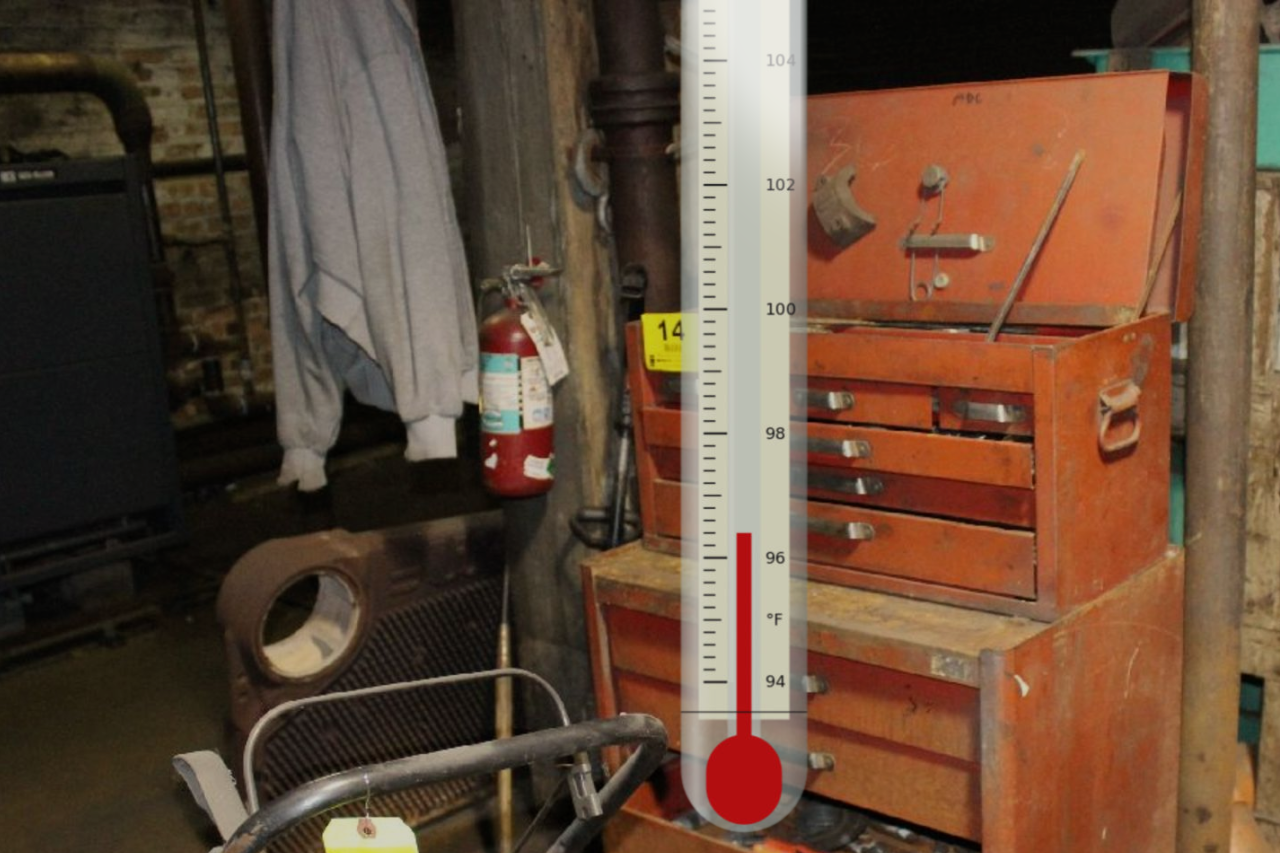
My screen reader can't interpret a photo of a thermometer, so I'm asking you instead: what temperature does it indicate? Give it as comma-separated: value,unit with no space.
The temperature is 96.4,°F
